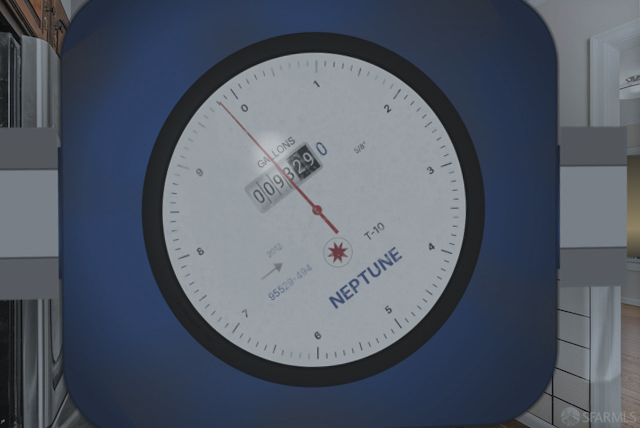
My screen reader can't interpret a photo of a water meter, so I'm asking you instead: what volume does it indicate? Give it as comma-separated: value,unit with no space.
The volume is 93289.8,gal
